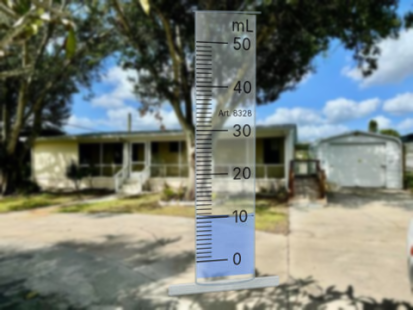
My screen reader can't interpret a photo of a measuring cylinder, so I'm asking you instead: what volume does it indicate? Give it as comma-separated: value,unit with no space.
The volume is 10,mL
